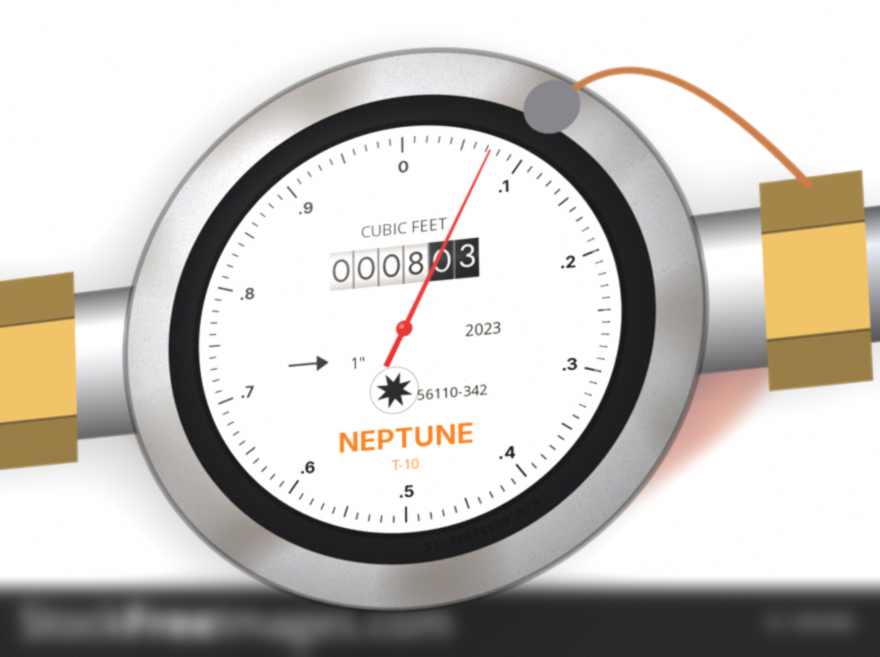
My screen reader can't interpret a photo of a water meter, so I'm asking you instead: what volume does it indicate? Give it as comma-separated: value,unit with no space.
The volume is 803.07,ft³
